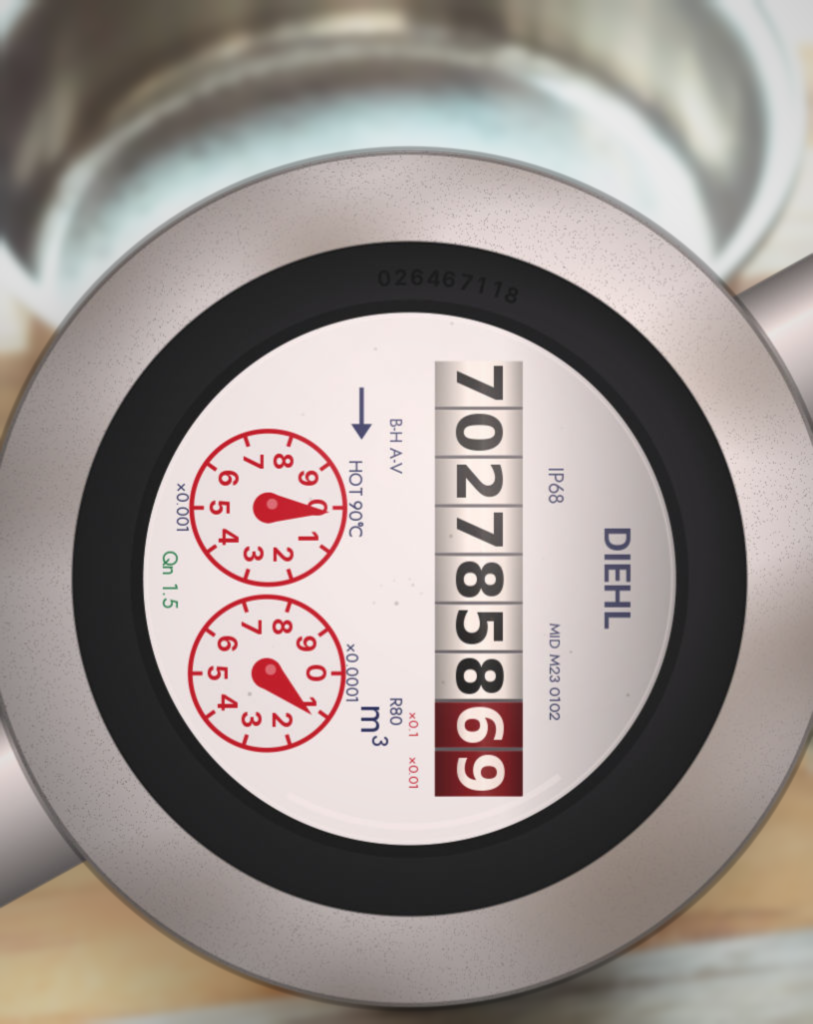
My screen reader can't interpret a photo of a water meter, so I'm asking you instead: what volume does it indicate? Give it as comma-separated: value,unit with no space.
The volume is 7027858.6901,m³
